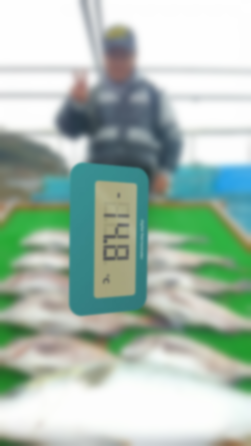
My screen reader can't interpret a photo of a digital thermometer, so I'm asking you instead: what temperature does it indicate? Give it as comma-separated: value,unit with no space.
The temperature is -14.8,°C
